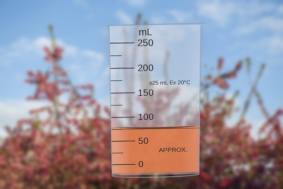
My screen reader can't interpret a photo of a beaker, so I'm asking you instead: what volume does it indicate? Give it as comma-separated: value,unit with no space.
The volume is 75,mL
